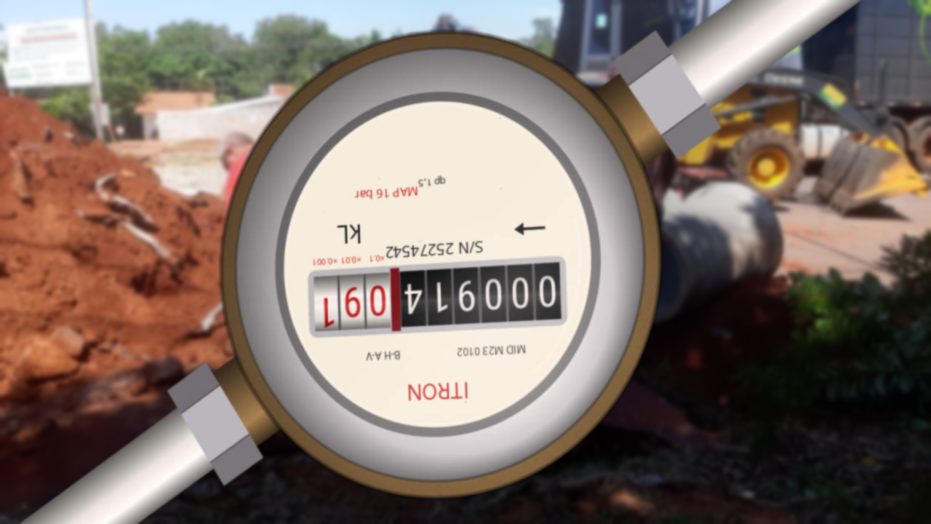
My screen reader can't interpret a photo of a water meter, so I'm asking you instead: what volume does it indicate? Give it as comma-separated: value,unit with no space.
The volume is 914.091,kL
